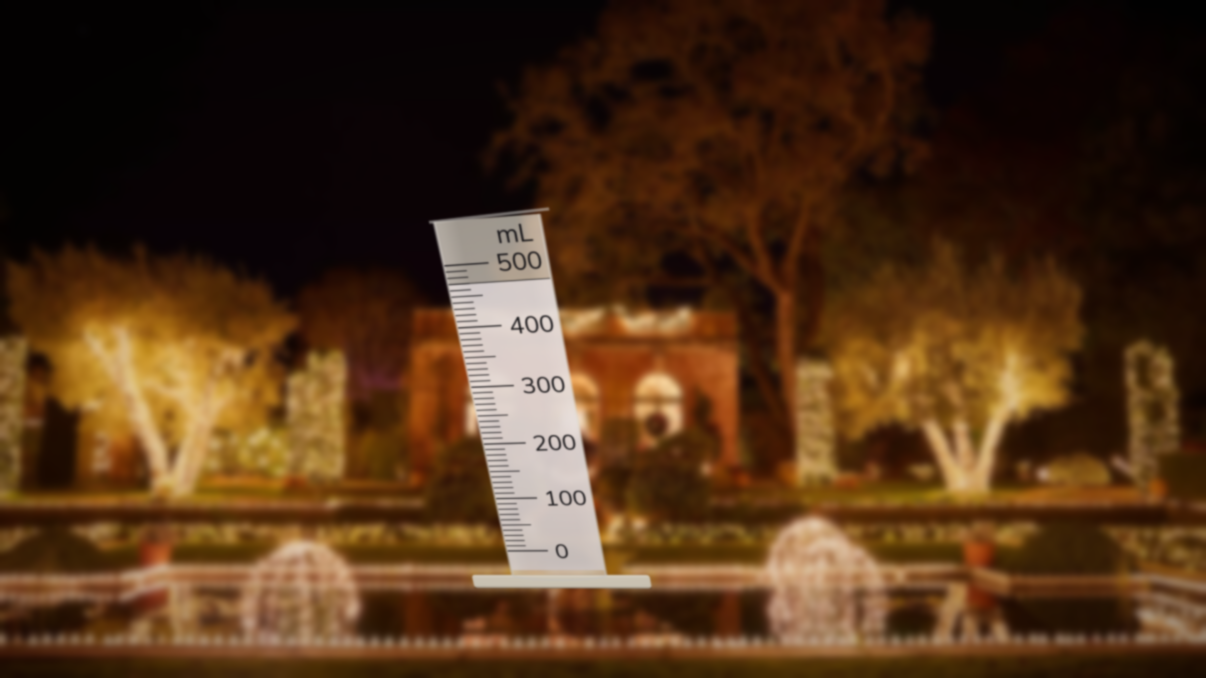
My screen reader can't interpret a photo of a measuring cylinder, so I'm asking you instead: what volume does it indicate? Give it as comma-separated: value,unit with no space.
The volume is 470,mL
